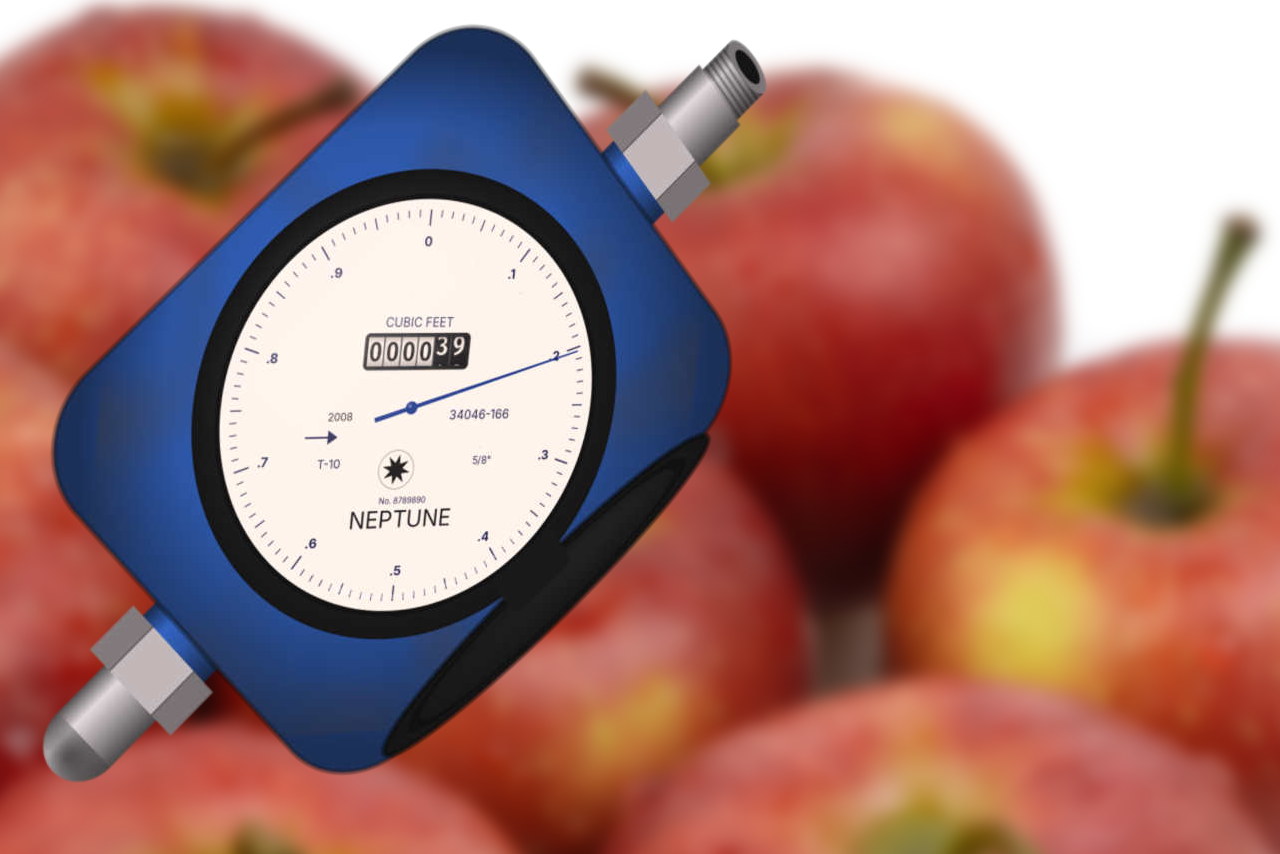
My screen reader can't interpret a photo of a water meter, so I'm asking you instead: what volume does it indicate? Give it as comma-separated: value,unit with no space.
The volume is 39.20,ft³
